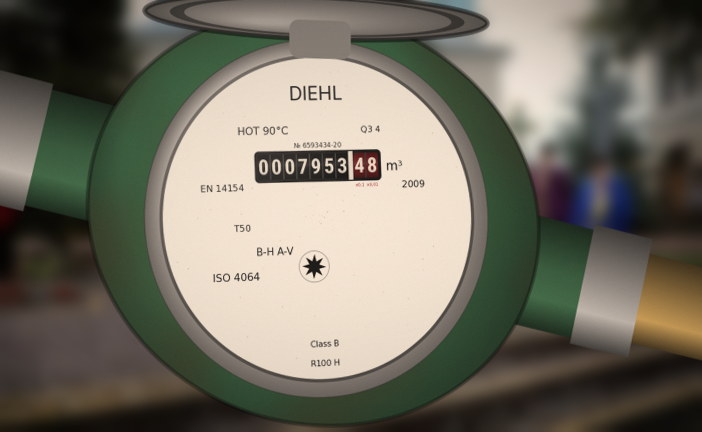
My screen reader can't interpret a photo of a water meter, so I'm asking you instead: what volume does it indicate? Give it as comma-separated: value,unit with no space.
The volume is 7953.48,m³
